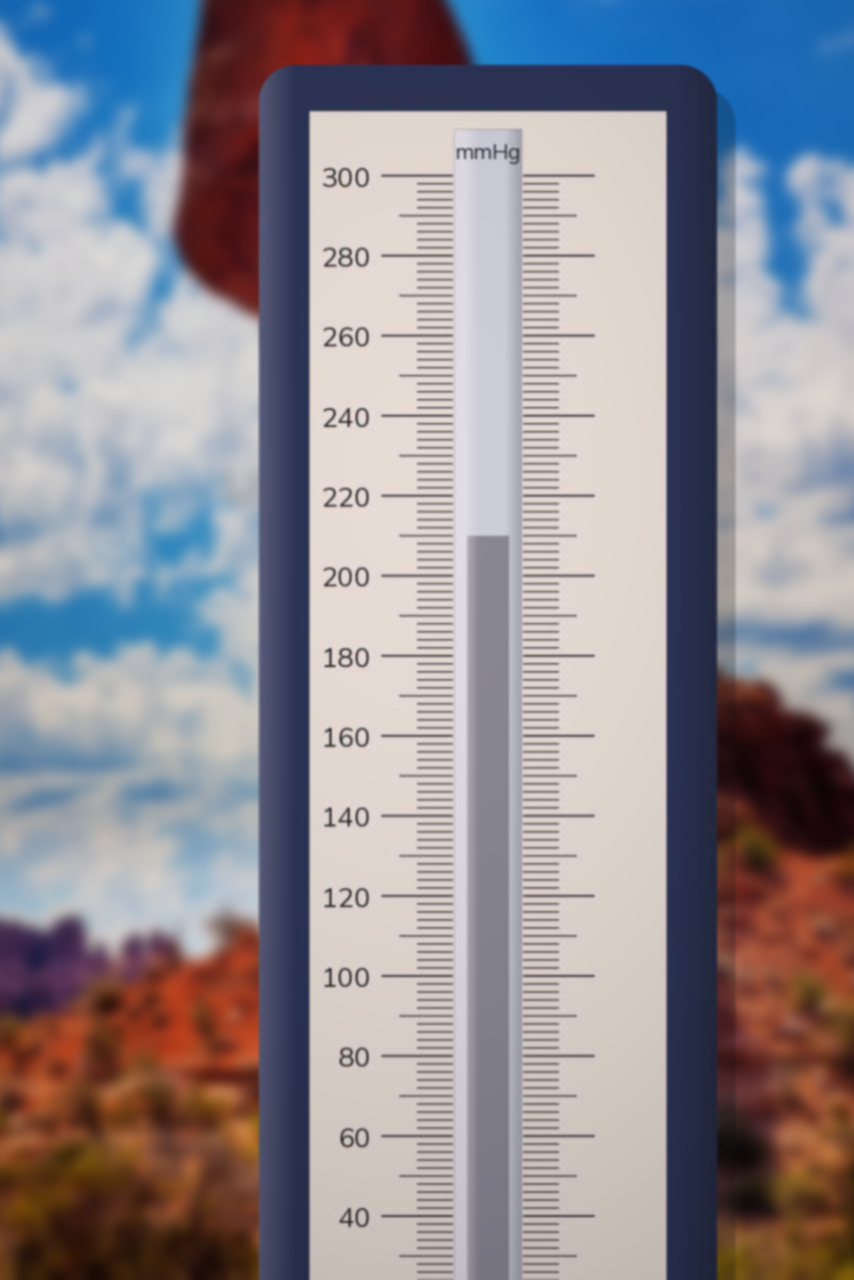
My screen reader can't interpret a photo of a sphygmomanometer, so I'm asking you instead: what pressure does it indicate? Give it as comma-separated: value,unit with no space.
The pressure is 210,mmHg
